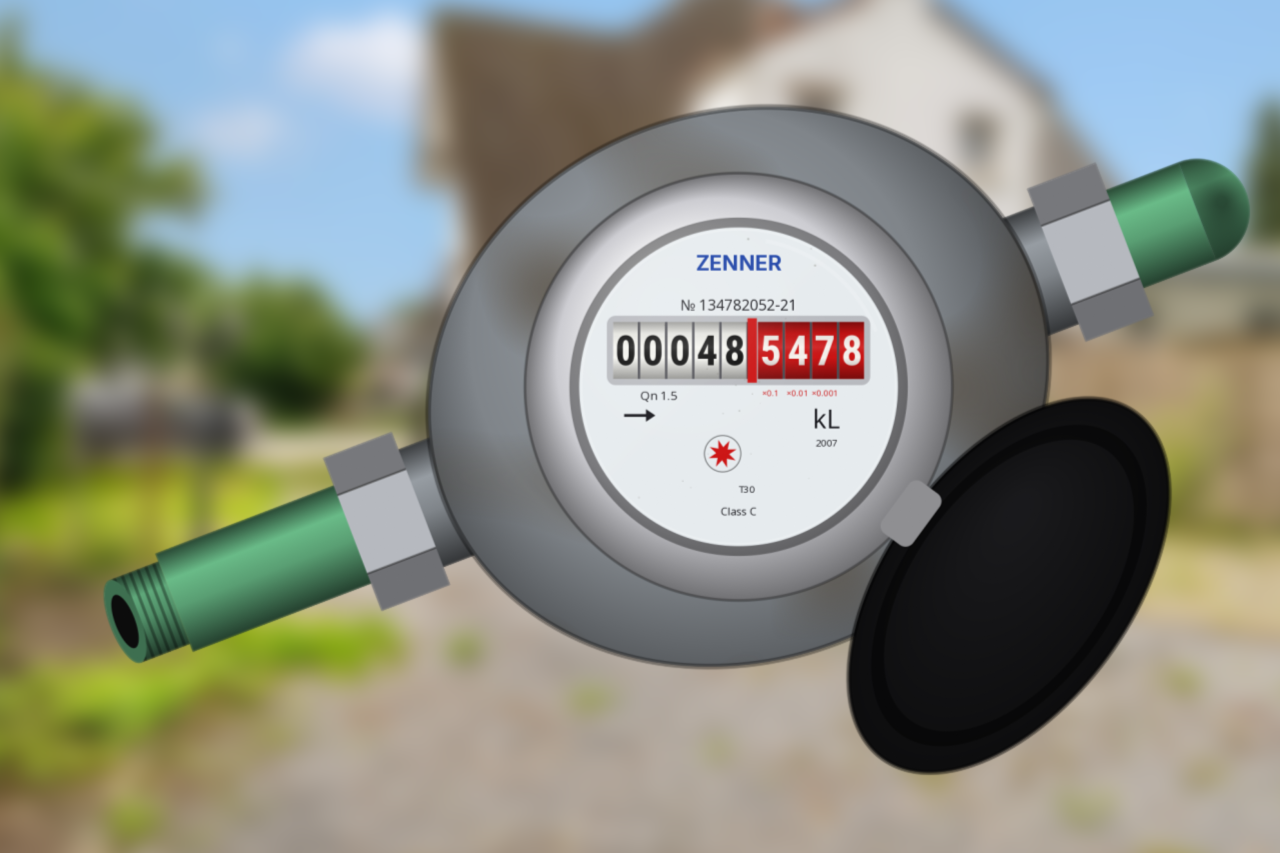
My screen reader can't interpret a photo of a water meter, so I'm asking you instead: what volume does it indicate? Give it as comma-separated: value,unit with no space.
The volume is 48.5478,kL
